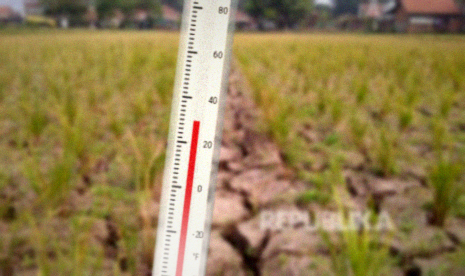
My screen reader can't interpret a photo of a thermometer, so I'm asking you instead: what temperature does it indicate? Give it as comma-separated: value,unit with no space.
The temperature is 30,°F
